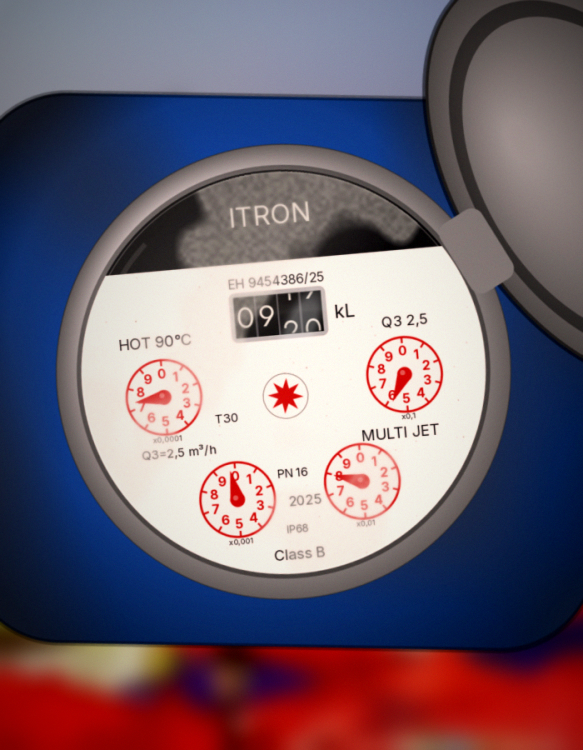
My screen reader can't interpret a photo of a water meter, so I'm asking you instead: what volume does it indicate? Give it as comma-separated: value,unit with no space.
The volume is 919.5797,kL
